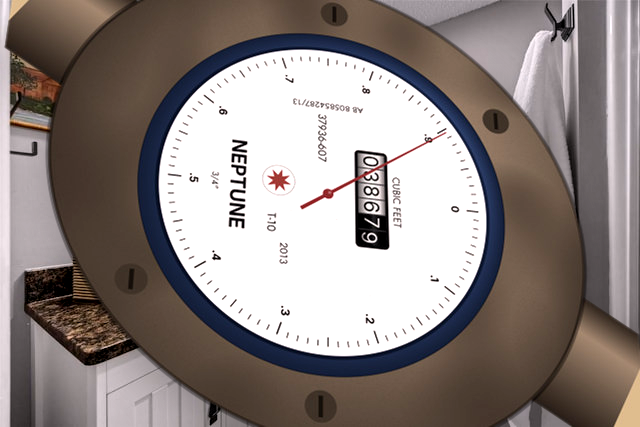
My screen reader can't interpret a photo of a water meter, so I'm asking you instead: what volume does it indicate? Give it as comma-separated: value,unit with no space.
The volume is 38678.90,ft³
